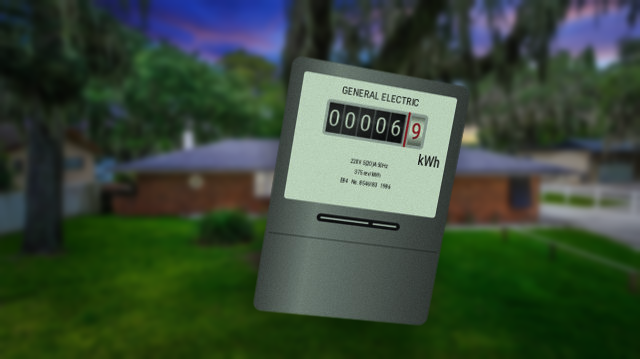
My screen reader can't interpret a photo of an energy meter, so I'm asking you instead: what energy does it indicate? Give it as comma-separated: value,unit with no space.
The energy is 6.9,kWh
